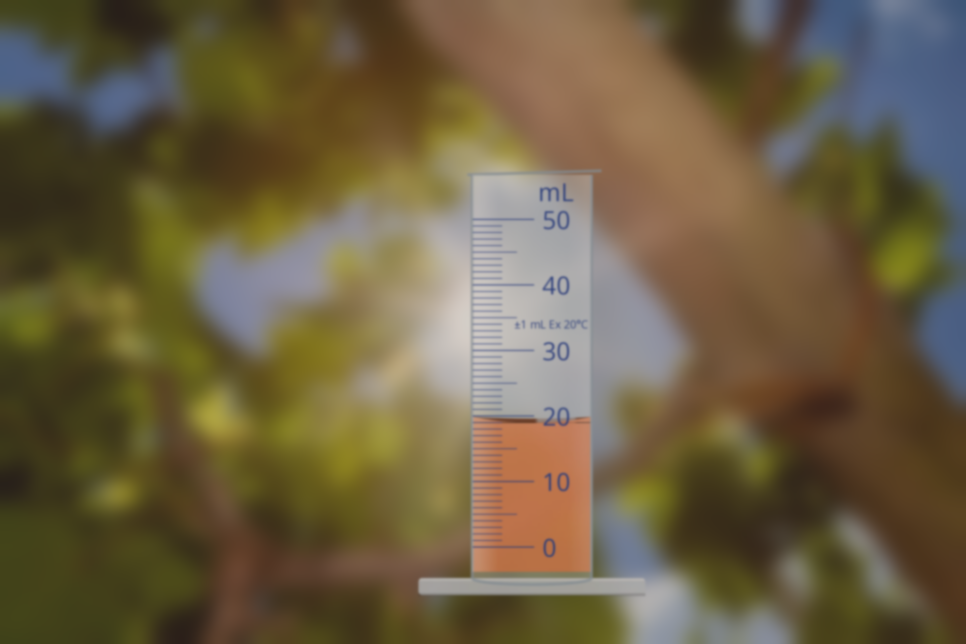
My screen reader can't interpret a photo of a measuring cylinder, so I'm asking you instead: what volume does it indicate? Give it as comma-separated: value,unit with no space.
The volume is 19,mL
